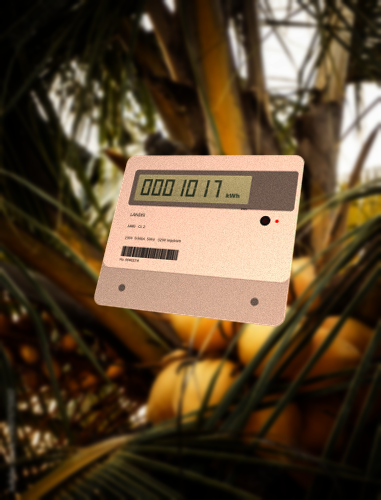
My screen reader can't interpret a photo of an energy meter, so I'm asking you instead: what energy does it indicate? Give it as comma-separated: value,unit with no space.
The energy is 1017,kWh
